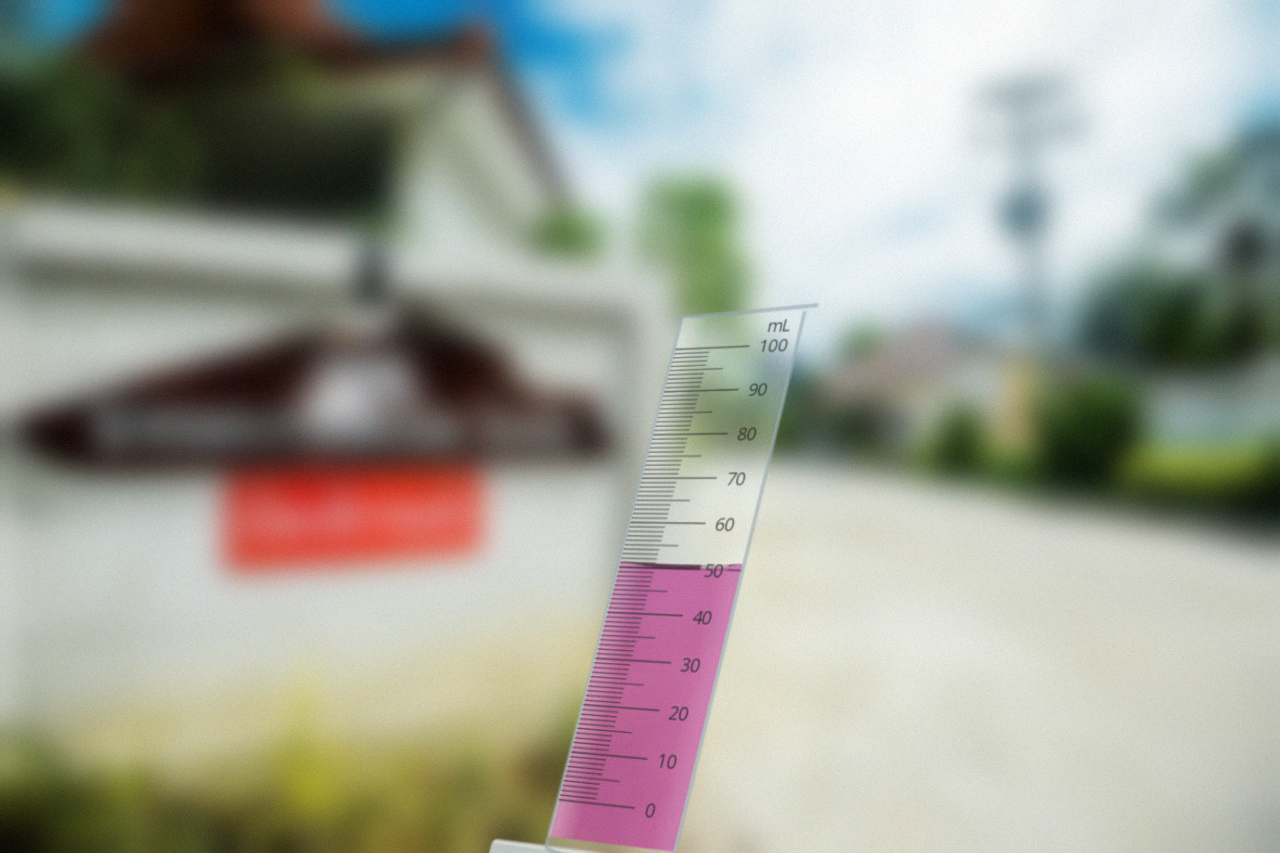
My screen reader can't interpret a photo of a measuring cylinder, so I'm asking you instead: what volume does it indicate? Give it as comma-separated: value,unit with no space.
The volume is 50,mL
